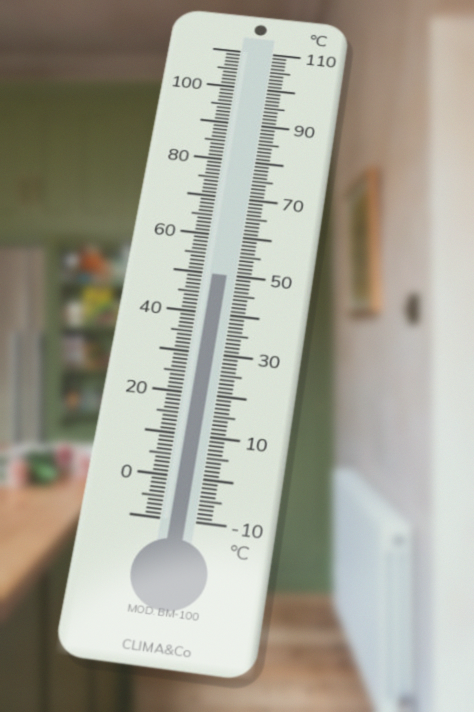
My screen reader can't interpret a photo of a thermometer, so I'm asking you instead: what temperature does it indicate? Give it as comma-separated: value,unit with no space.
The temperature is 50,°C
